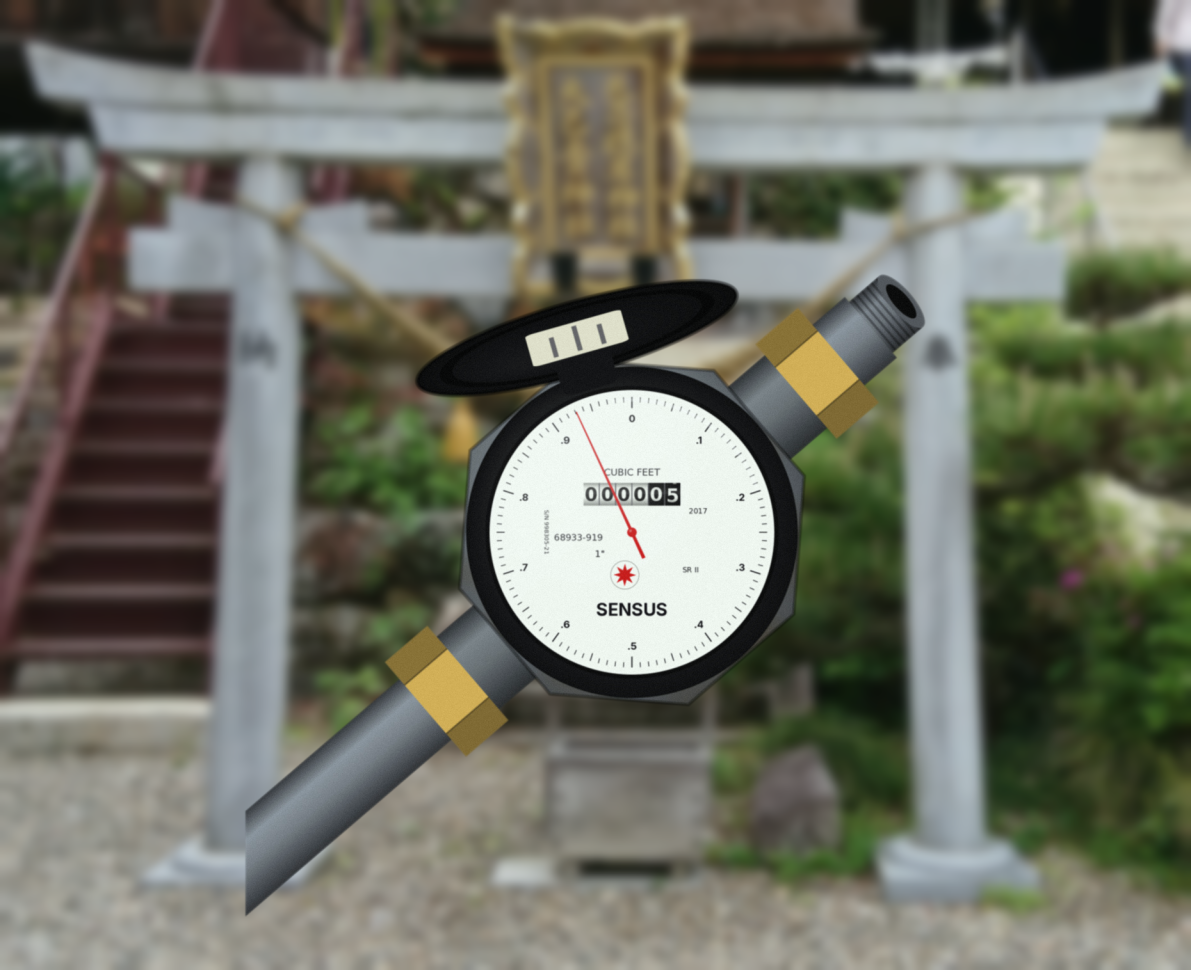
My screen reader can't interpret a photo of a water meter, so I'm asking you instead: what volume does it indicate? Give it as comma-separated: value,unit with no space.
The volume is 4.93,ft³
